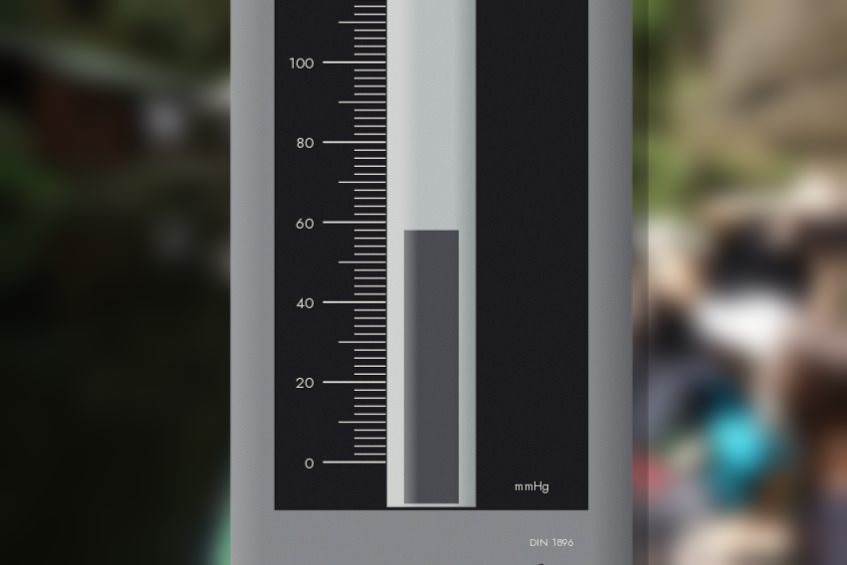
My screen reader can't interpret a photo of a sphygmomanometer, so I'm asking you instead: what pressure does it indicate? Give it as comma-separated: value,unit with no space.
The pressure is 58,mmHg
